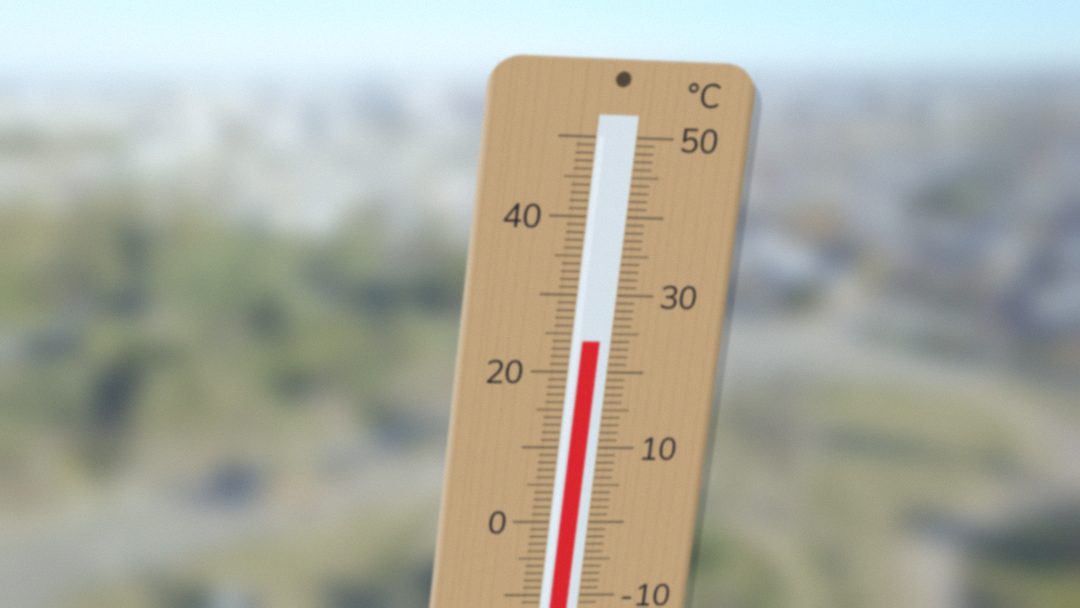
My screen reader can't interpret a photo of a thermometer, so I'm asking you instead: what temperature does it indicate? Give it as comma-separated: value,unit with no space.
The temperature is 24,°C
